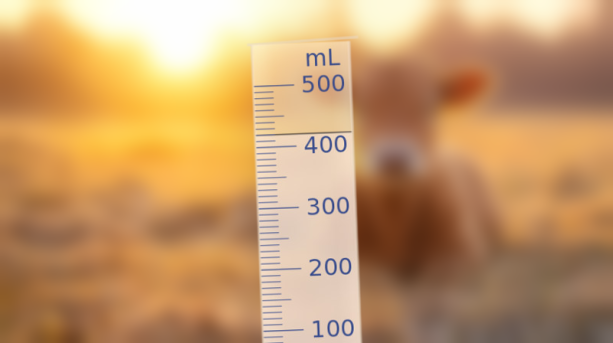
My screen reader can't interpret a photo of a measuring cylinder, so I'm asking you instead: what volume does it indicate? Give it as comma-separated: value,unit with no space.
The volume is 420,mL
